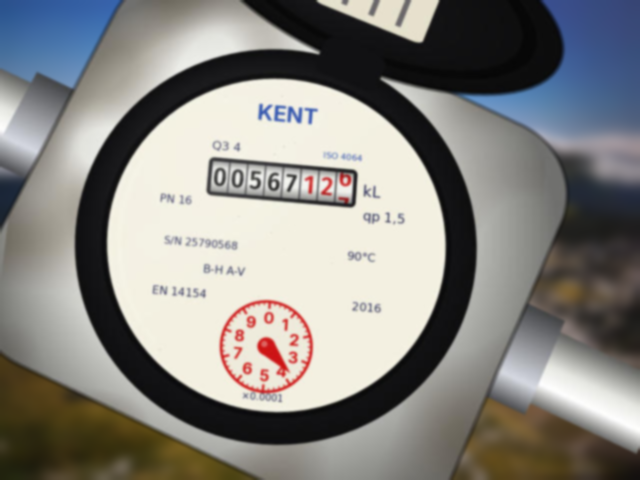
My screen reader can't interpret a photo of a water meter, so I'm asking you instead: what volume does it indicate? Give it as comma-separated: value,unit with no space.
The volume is 567.1263,kL
